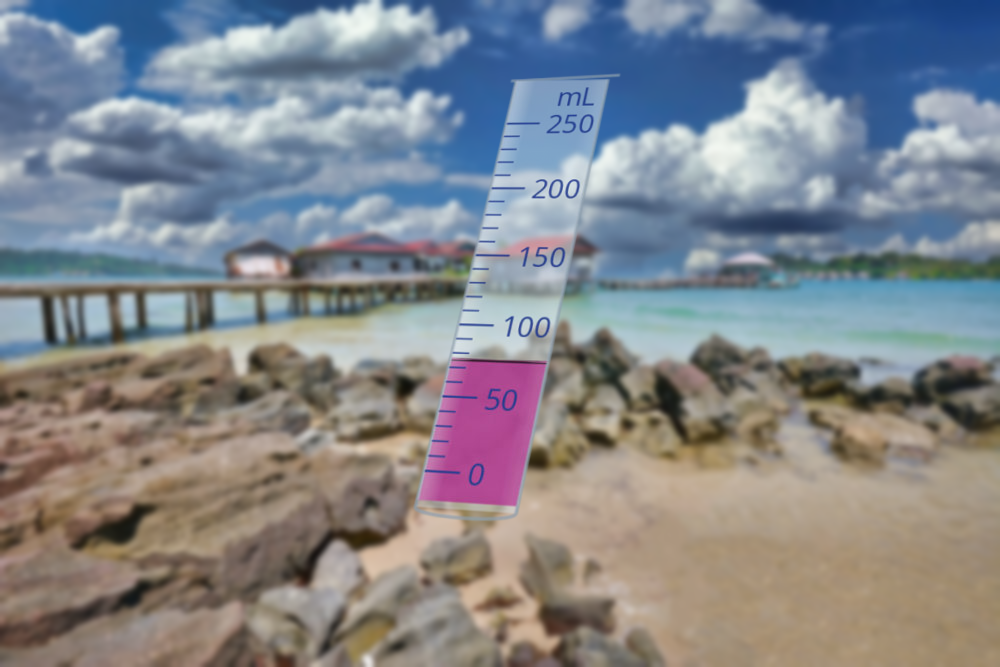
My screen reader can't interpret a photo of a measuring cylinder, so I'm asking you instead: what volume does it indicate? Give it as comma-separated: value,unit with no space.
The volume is 75,mL
